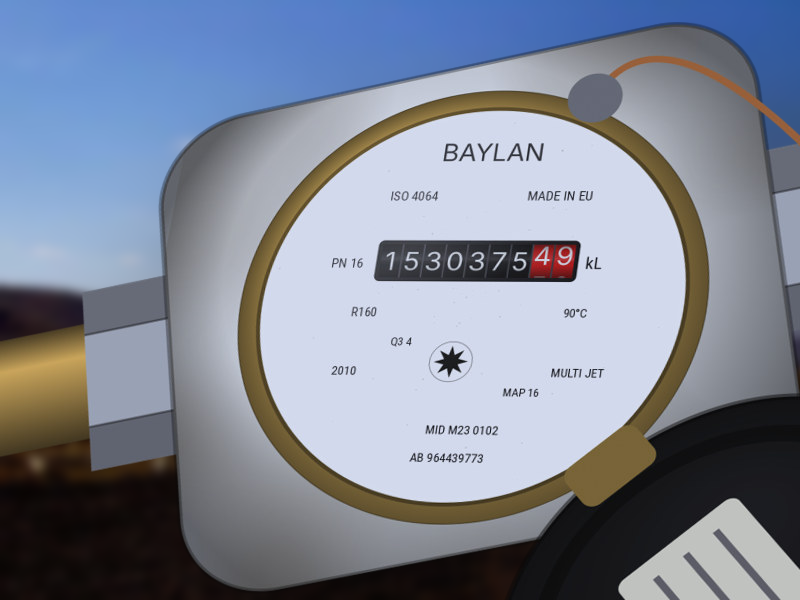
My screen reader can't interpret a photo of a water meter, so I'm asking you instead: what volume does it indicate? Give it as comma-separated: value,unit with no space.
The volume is 1530375.49,kL
